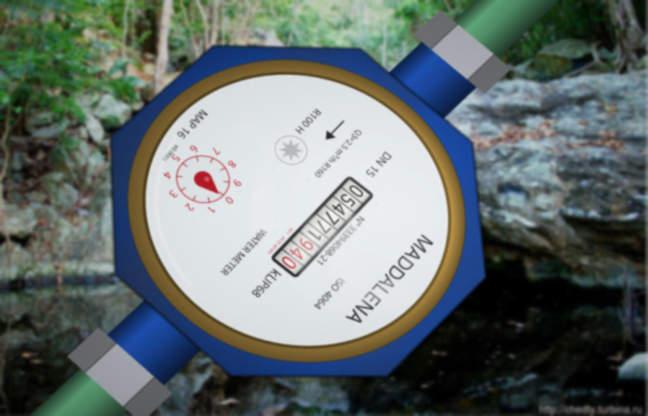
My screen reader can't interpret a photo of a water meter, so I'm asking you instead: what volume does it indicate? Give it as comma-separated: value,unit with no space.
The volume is 54771.9400,kL
